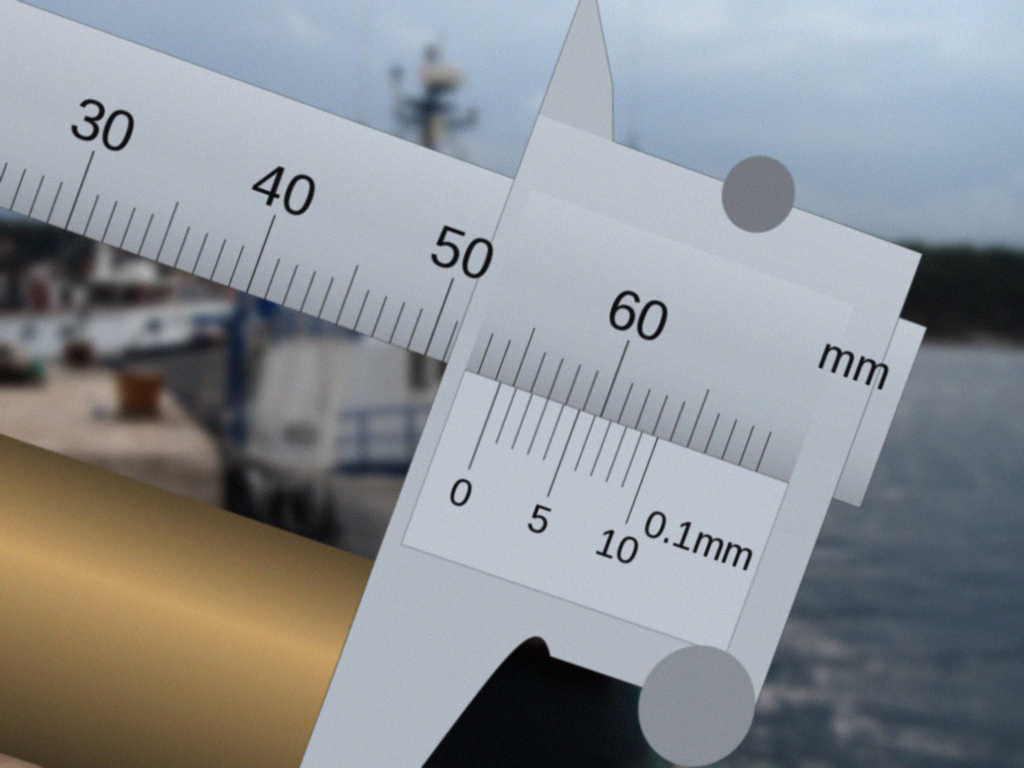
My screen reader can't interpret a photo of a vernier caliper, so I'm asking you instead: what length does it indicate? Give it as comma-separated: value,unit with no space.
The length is 54.3,mm
